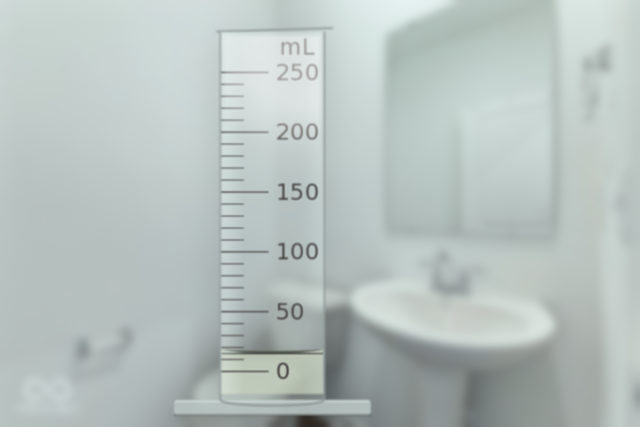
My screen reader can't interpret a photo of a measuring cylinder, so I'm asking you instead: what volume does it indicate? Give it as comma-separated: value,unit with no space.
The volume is 15,mL
